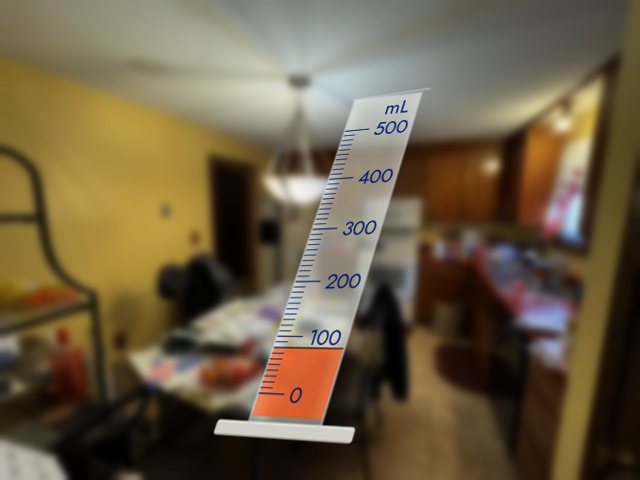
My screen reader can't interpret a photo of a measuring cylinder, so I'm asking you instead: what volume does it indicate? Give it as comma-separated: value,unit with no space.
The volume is 80,mL
